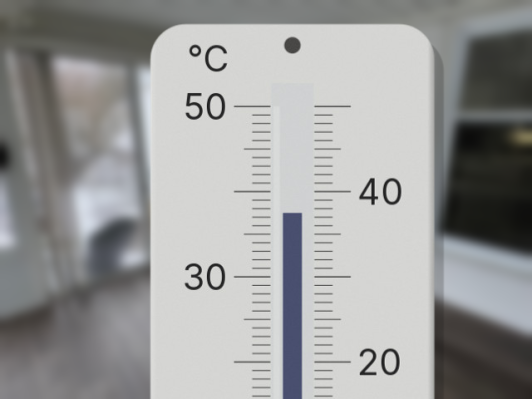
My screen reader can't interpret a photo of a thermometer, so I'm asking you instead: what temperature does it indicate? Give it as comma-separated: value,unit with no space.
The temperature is 37.5,°C
